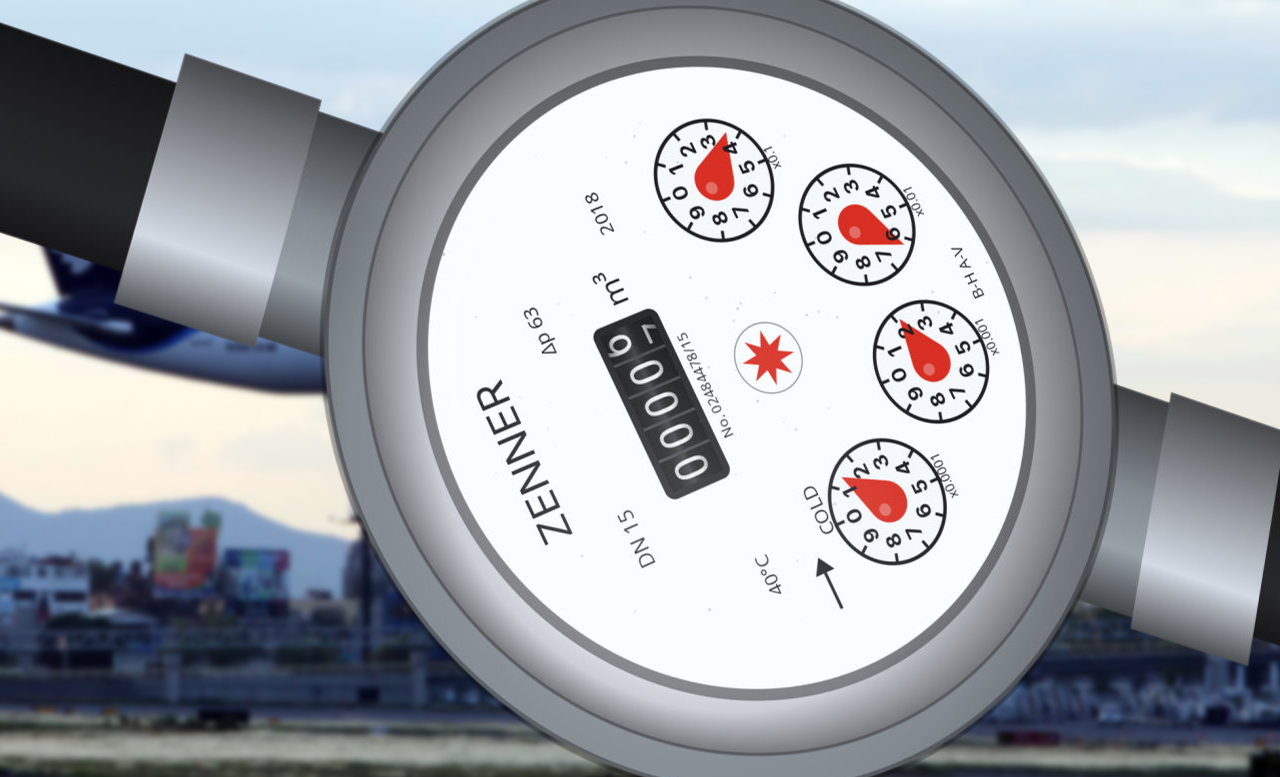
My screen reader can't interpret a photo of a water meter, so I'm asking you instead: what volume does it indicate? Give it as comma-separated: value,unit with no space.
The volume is 6.3621,m³
